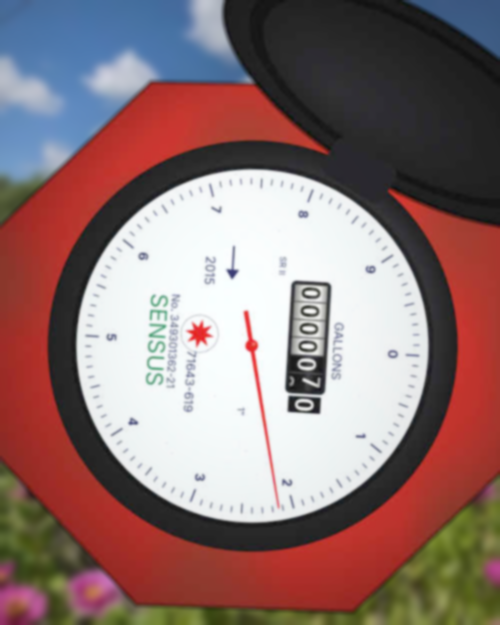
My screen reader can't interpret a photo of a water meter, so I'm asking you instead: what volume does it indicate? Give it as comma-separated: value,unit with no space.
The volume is 72.1,gal
